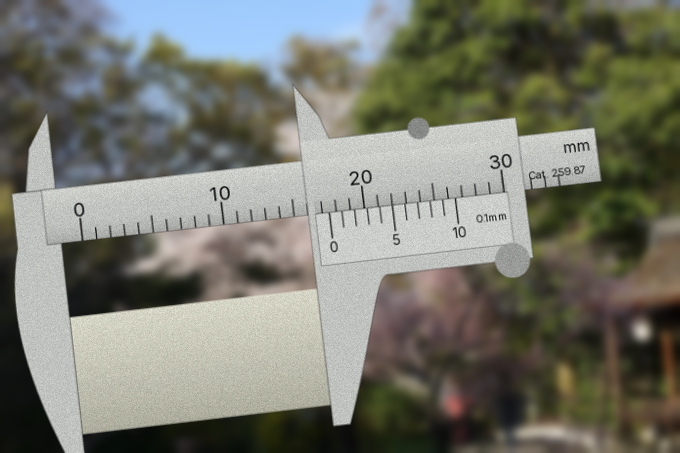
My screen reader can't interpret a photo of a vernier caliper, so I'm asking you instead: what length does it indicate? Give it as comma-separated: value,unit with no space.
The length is 17.5,mm
